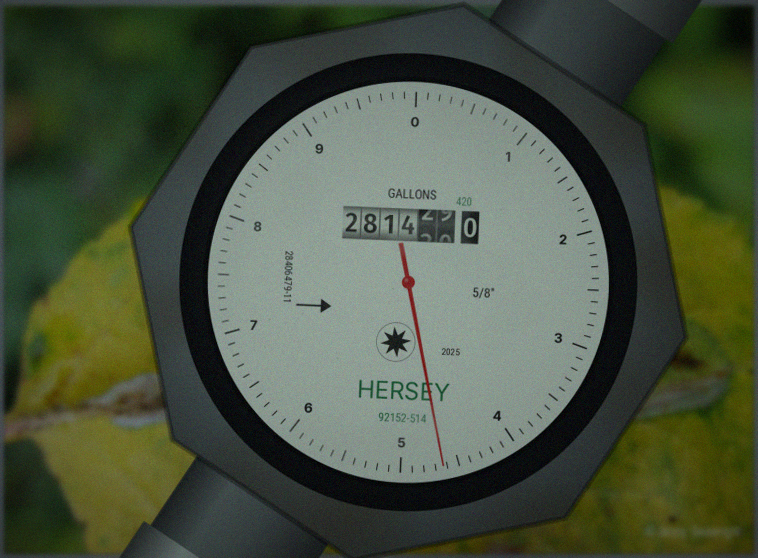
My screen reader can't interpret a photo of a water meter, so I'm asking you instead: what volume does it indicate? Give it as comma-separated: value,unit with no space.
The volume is 2814294.6,gal
